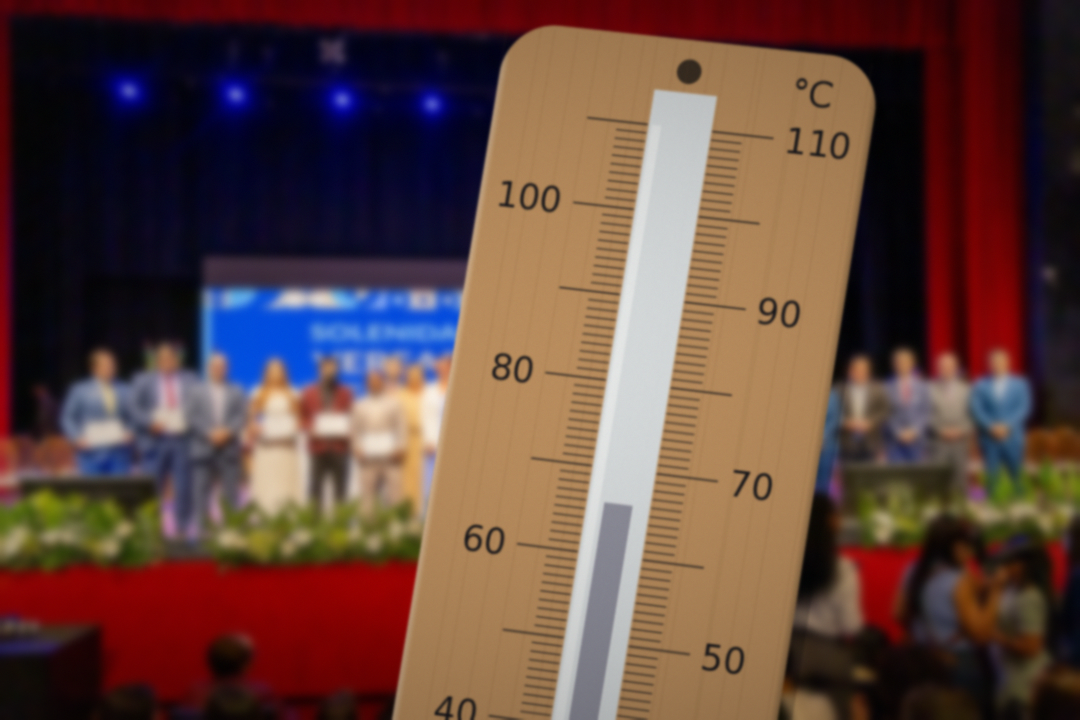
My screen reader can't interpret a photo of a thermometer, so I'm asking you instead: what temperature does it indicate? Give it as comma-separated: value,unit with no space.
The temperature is 66,°C
